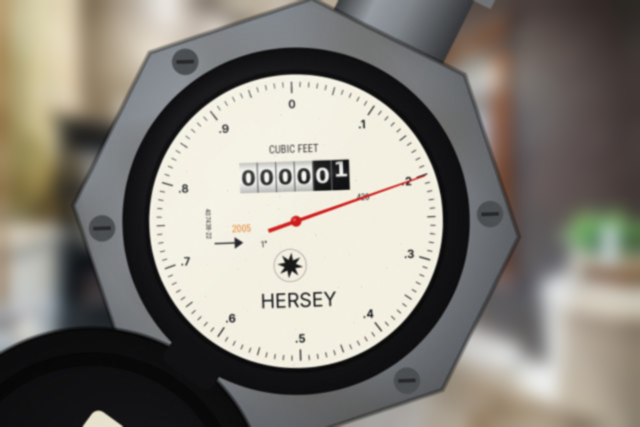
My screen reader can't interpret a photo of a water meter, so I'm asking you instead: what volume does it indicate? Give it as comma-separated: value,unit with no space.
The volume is 1.20,ft³
